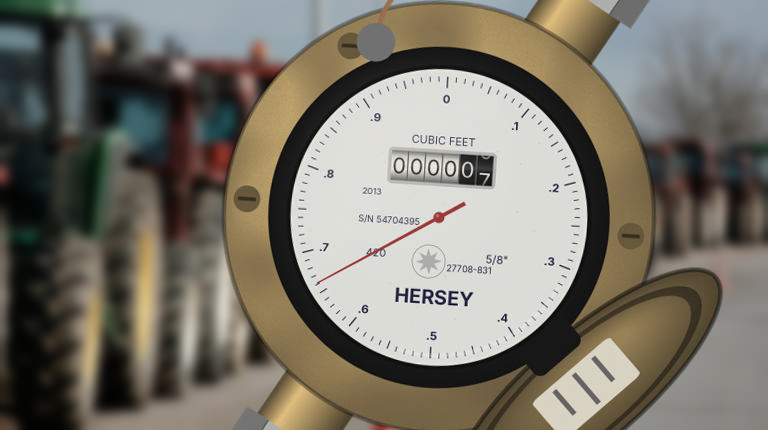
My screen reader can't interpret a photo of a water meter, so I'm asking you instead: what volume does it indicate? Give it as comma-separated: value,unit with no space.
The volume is 6.66,ft³
